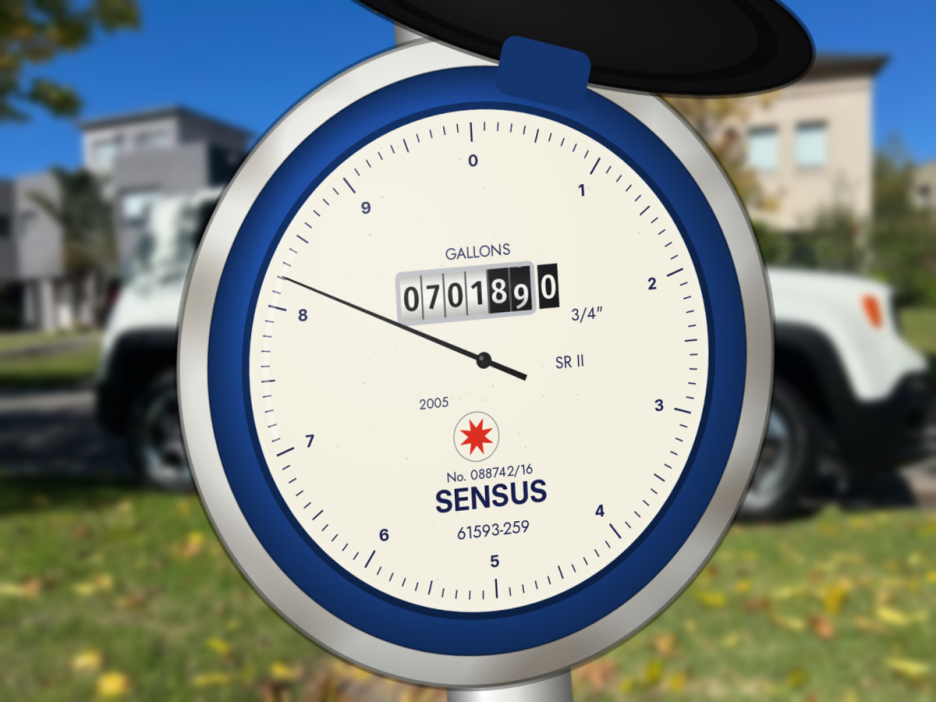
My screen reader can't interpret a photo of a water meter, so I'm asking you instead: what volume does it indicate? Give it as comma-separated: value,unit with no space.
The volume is 701888.2,gal
